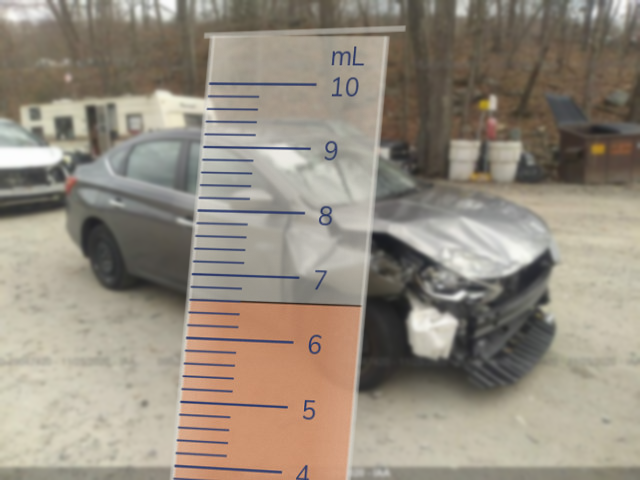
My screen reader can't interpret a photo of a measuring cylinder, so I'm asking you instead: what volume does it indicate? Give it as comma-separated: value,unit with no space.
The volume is 6.6,mL
